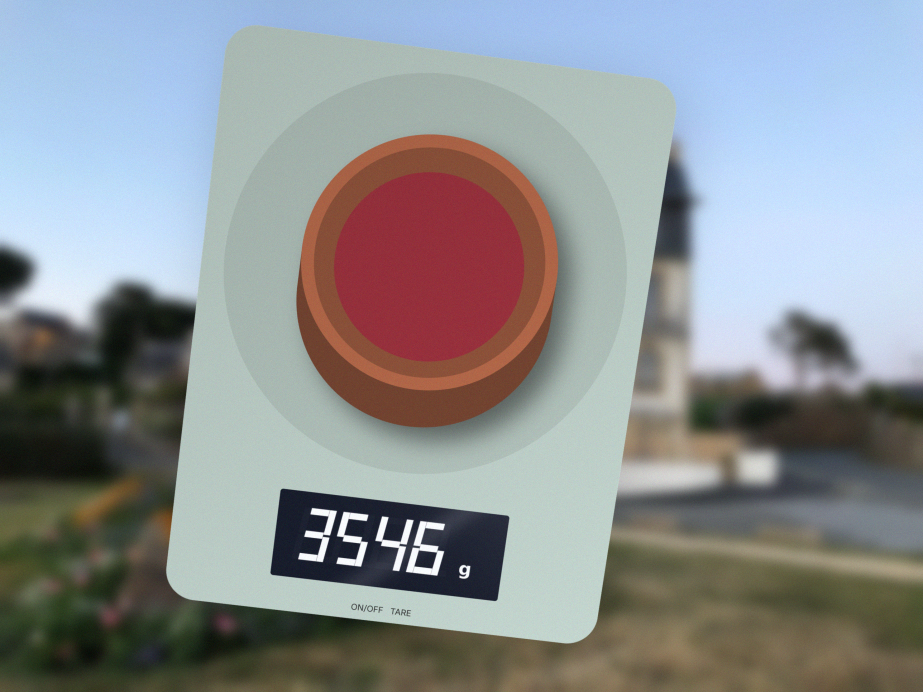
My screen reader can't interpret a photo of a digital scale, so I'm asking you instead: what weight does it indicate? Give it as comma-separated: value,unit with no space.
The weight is 3546,g
